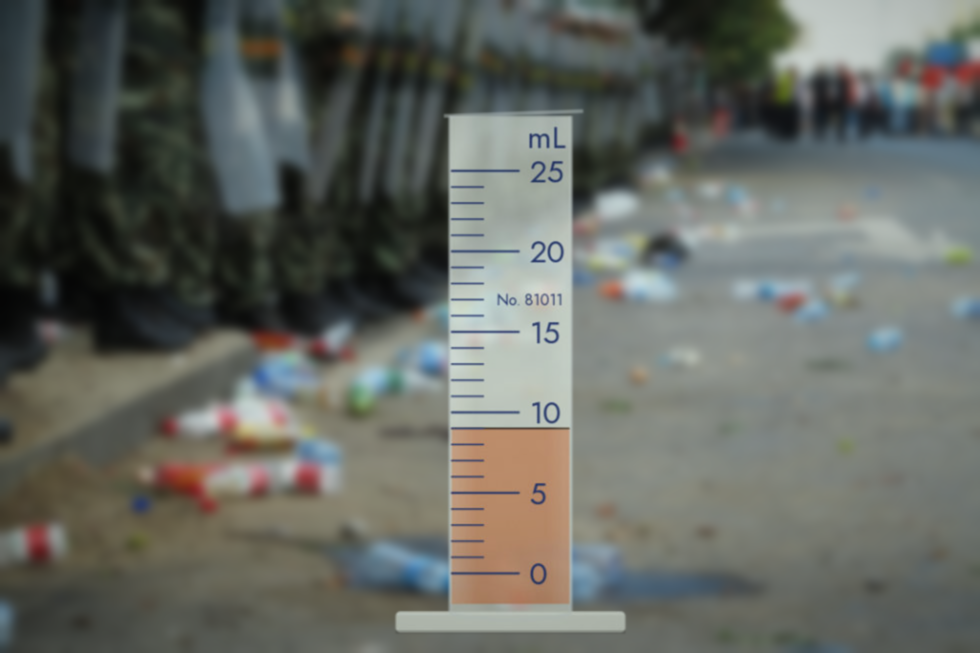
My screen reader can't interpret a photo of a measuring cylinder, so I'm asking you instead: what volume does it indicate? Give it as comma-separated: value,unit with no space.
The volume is 9,mL
